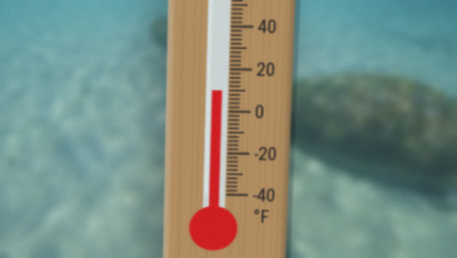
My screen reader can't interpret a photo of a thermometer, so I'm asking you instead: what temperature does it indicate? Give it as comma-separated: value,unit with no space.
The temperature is 10,°F
